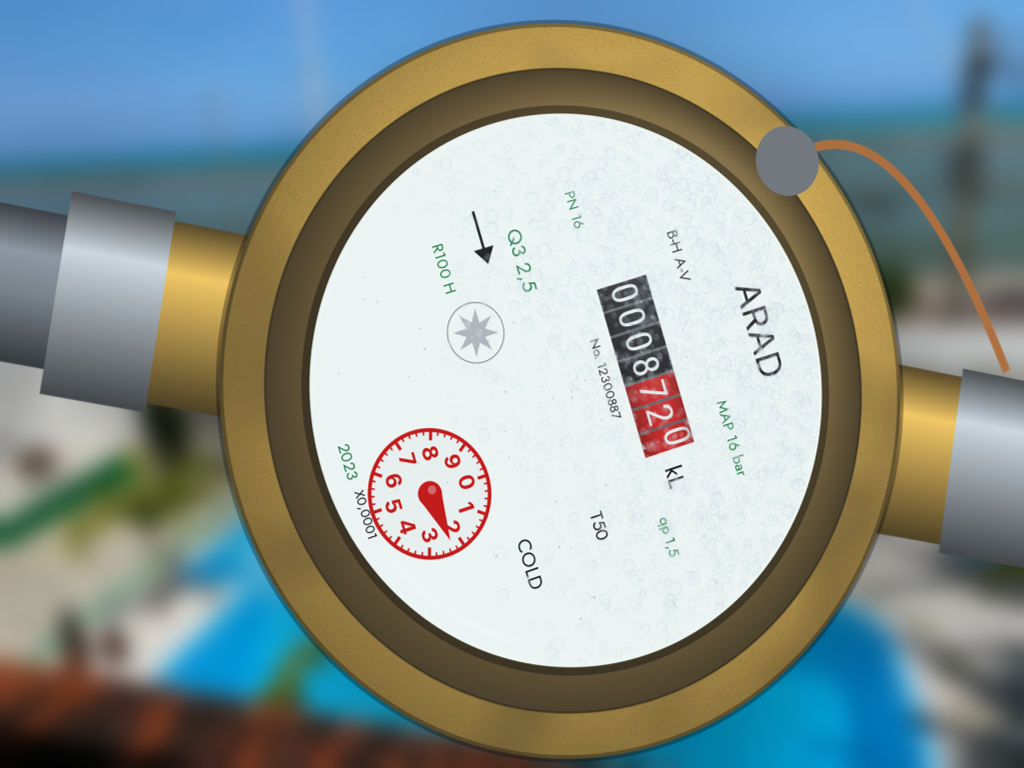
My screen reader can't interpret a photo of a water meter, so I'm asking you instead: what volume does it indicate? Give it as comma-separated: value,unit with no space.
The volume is 8.7202,kL
